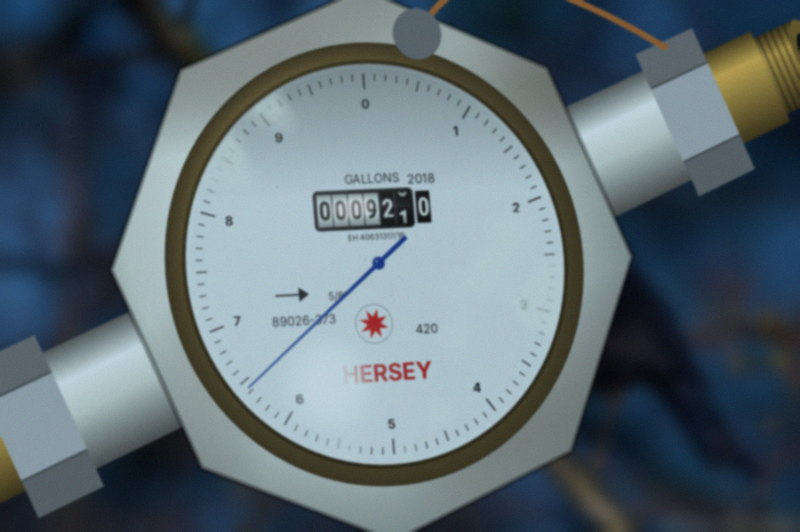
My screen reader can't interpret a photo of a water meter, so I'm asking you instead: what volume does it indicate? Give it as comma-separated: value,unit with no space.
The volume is 9206.4,gal
